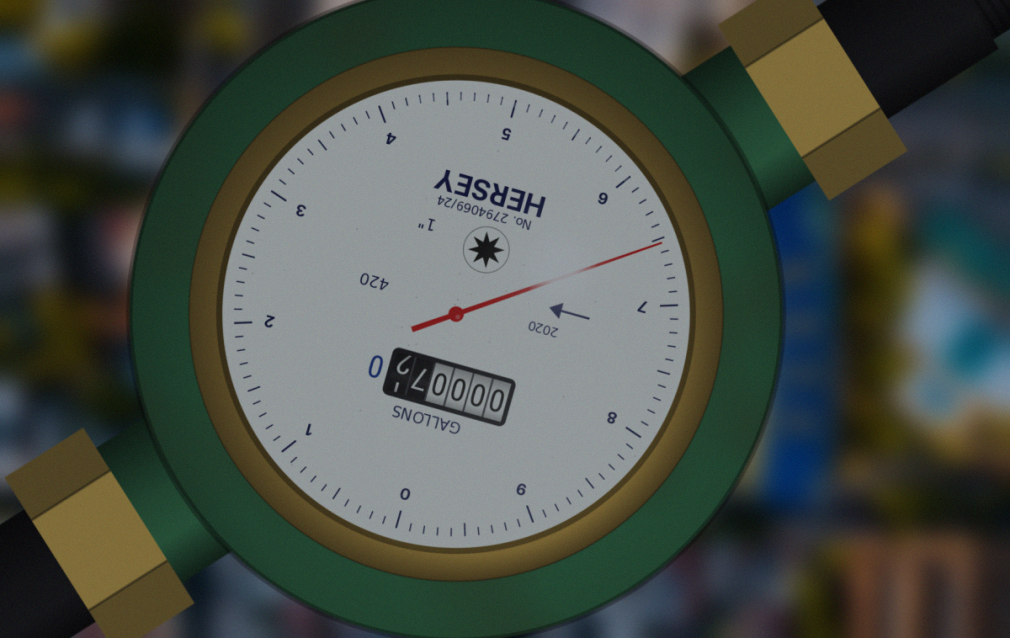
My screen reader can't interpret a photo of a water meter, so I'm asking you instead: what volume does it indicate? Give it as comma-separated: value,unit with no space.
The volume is 716.5,gal
